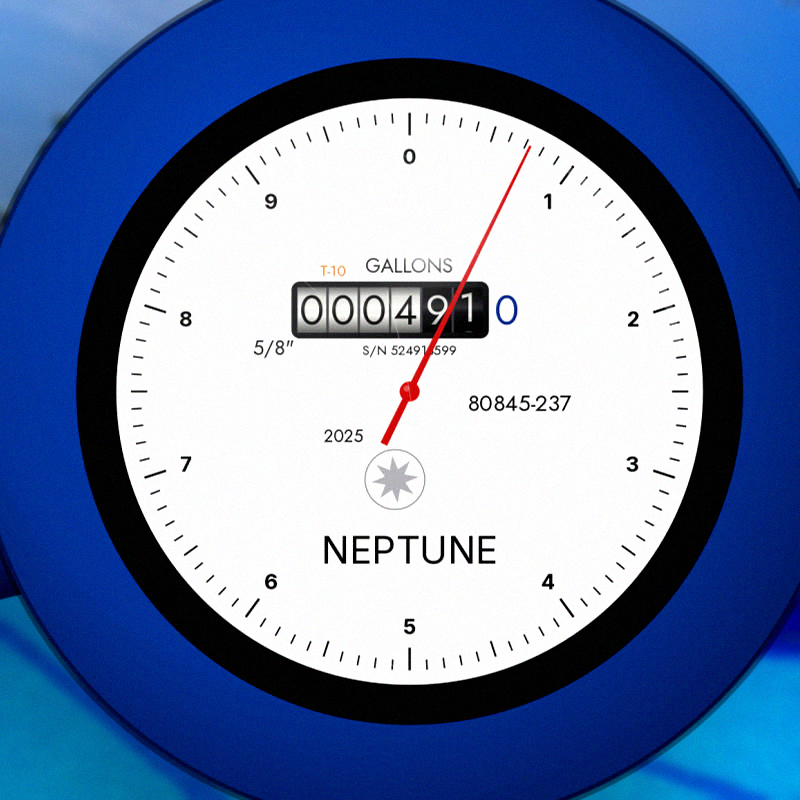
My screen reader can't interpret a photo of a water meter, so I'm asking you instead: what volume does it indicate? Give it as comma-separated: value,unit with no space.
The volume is 4910.7,gal
